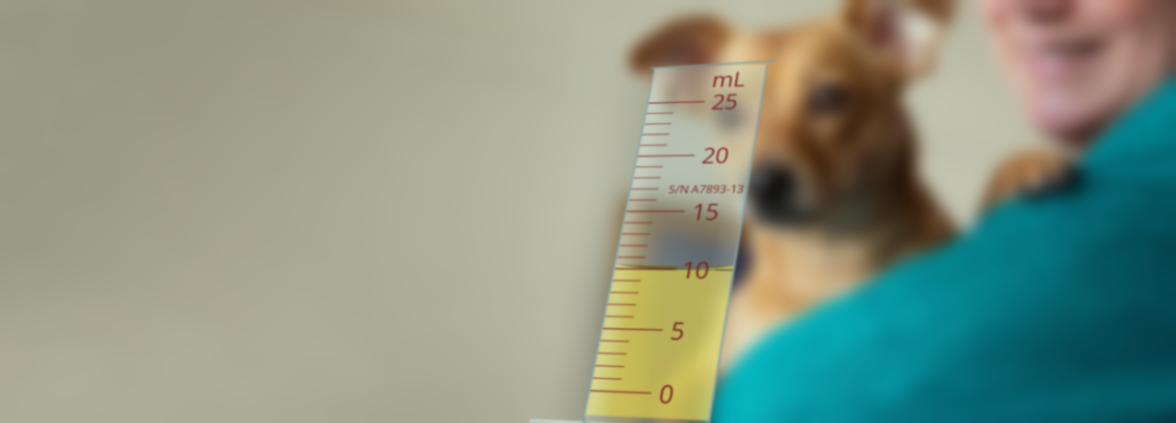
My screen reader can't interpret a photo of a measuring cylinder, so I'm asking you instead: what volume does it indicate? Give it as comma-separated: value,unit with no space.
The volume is 10,mL
